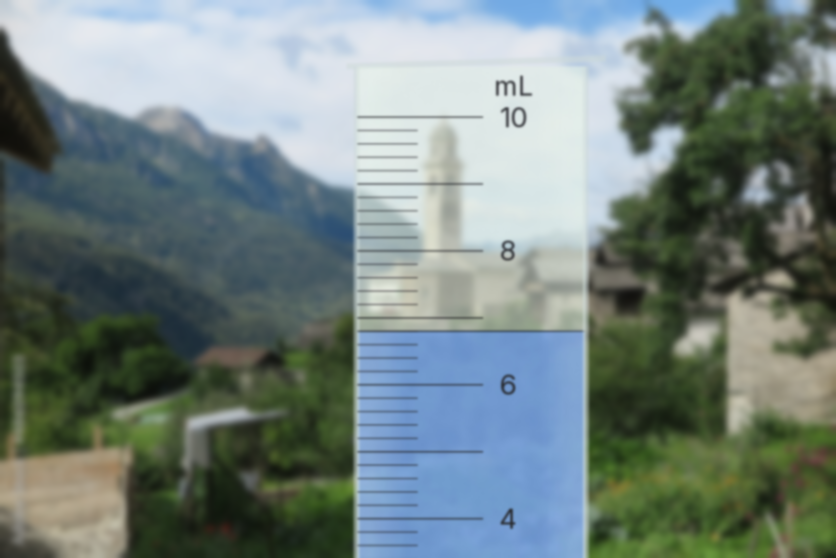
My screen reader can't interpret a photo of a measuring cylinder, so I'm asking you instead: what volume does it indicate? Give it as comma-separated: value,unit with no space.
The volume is 6.8,mL
